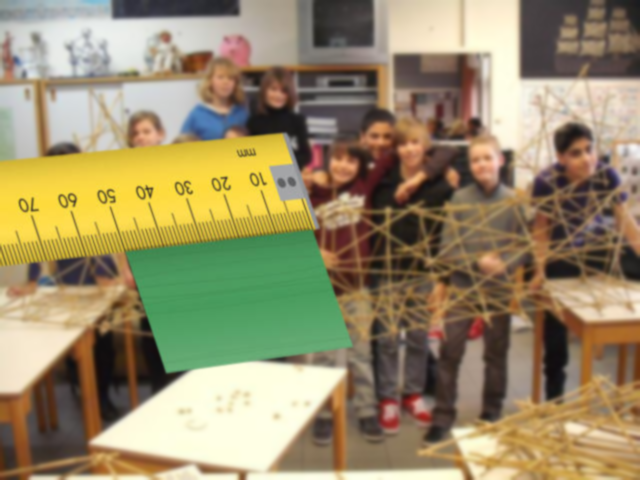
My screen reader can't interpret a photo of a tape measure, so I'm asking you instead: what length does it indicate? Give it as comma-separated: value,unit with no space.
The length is 50,mm
